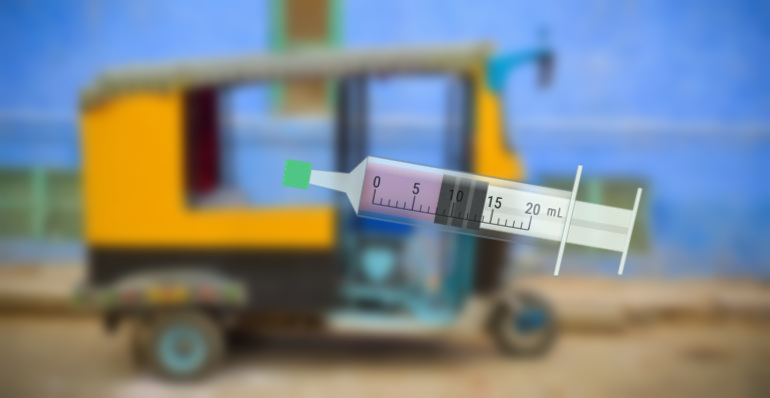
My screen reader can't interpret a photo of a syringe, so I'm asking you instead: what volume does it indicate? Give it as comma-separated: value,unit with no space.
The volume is 8,mL
